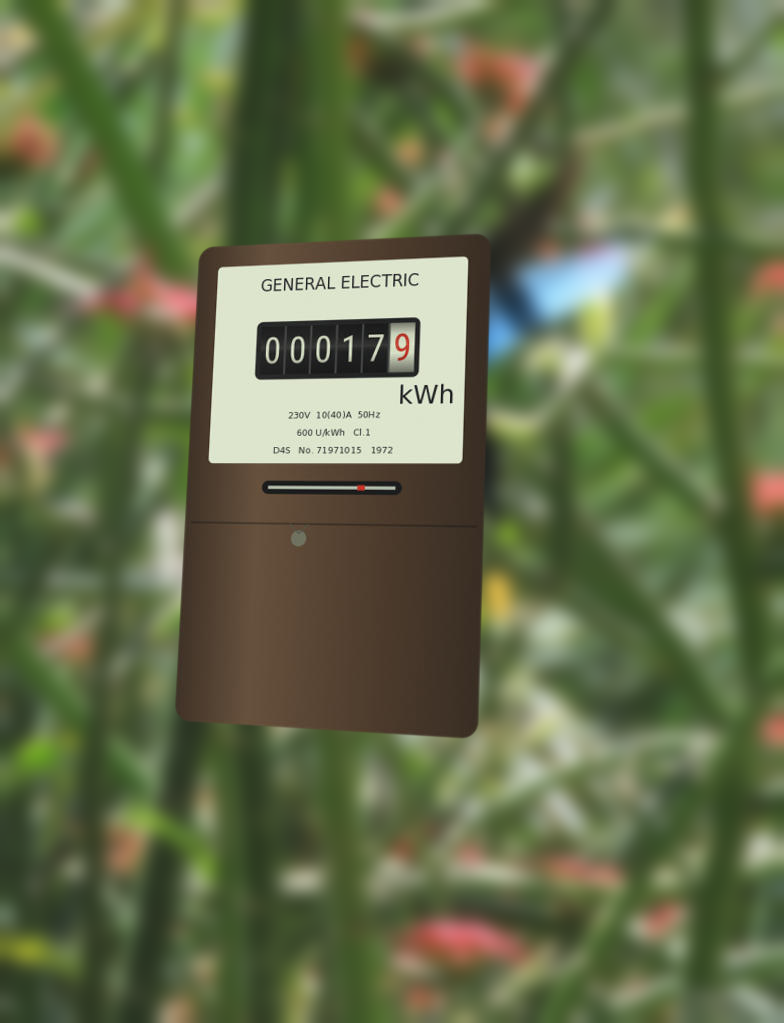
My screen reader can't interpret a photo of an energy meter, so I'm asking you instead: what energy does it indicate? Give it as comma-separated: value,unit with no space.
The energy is 17.9,kWh
